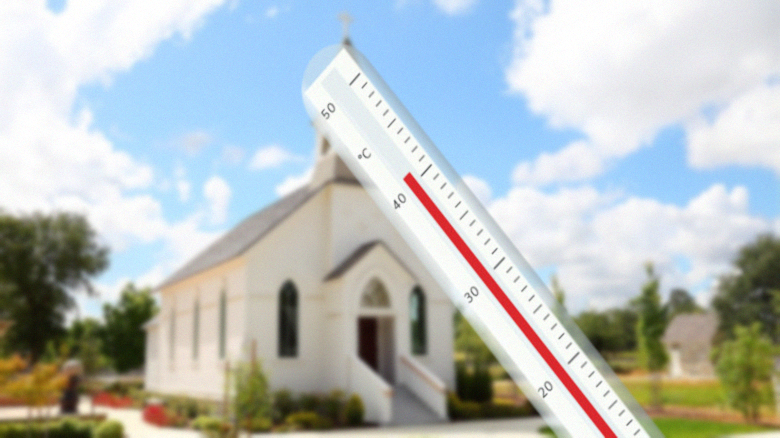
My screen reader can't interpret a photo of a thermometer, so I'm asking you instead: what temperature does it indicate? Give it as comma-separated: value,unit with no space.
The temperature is 41,°C
